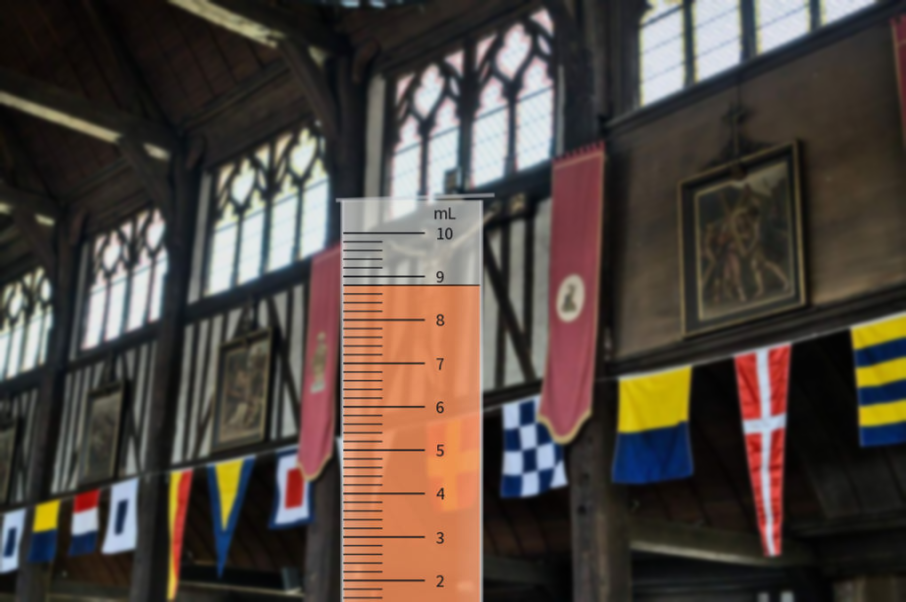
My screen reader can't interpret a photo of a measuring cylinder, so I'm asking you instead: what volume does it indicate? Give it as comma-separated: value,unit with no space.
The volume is 8.8,mL
